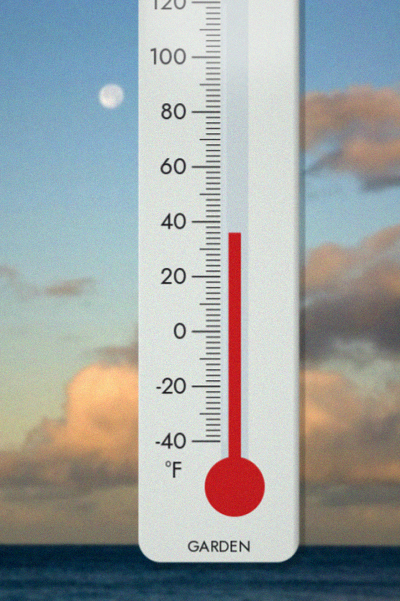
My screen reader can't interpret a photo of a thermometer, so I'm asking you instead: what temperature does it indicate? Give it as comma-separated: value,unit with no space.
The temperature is 36,°F
